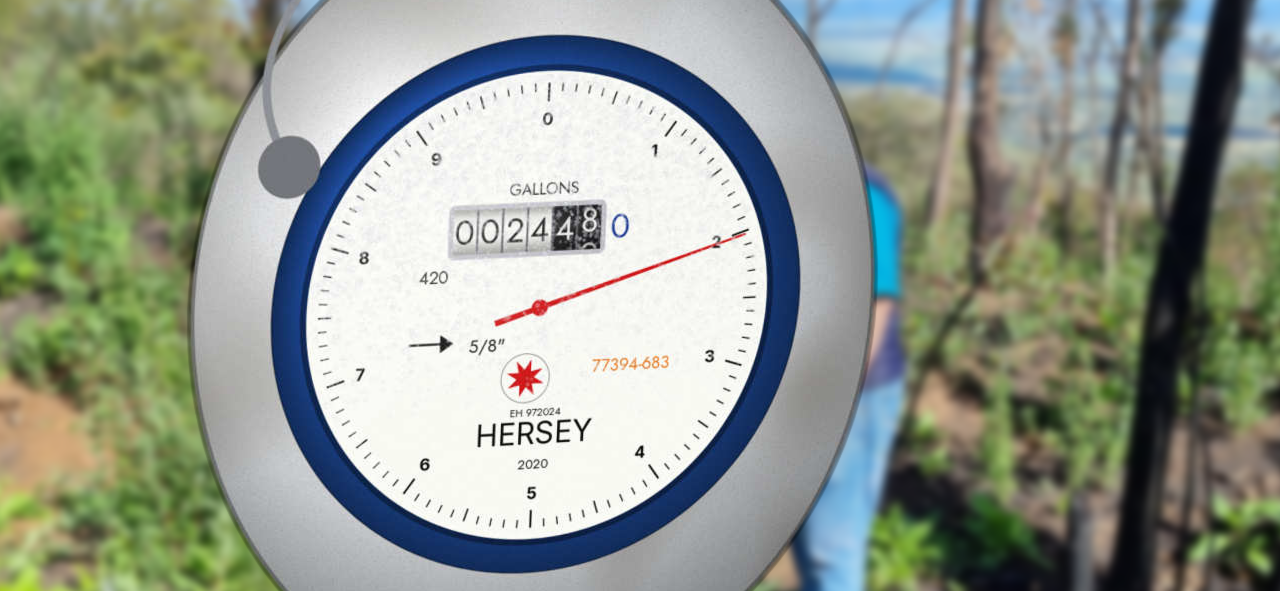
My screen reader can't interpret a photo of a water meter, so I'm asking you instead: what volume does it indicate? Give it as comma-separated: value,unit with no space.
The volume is 24482.0,gal
